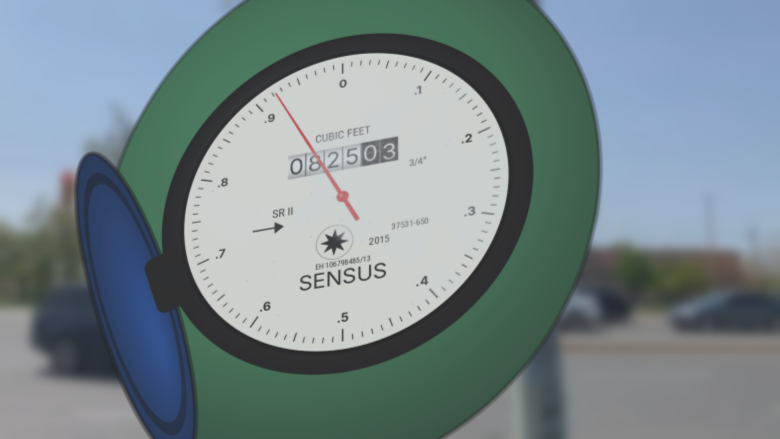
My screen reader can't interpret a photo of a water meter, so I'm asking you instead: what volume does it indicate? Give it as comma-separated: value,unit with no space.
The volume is 82502.92,ft³
